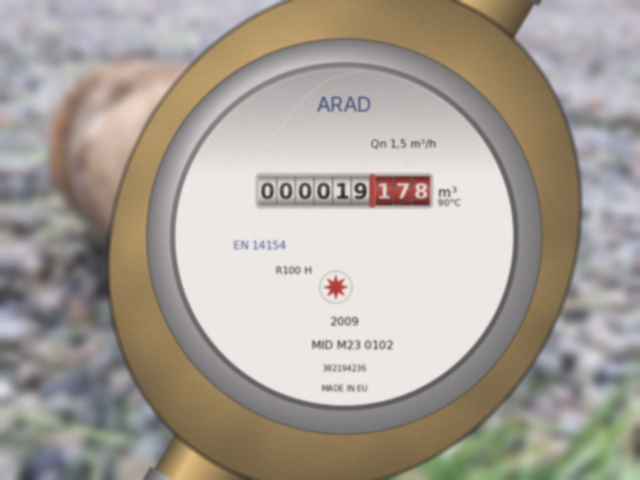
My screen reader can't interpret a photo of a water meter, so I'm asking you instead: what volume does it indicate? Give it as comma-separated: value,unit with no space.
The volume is 19.178,m³
